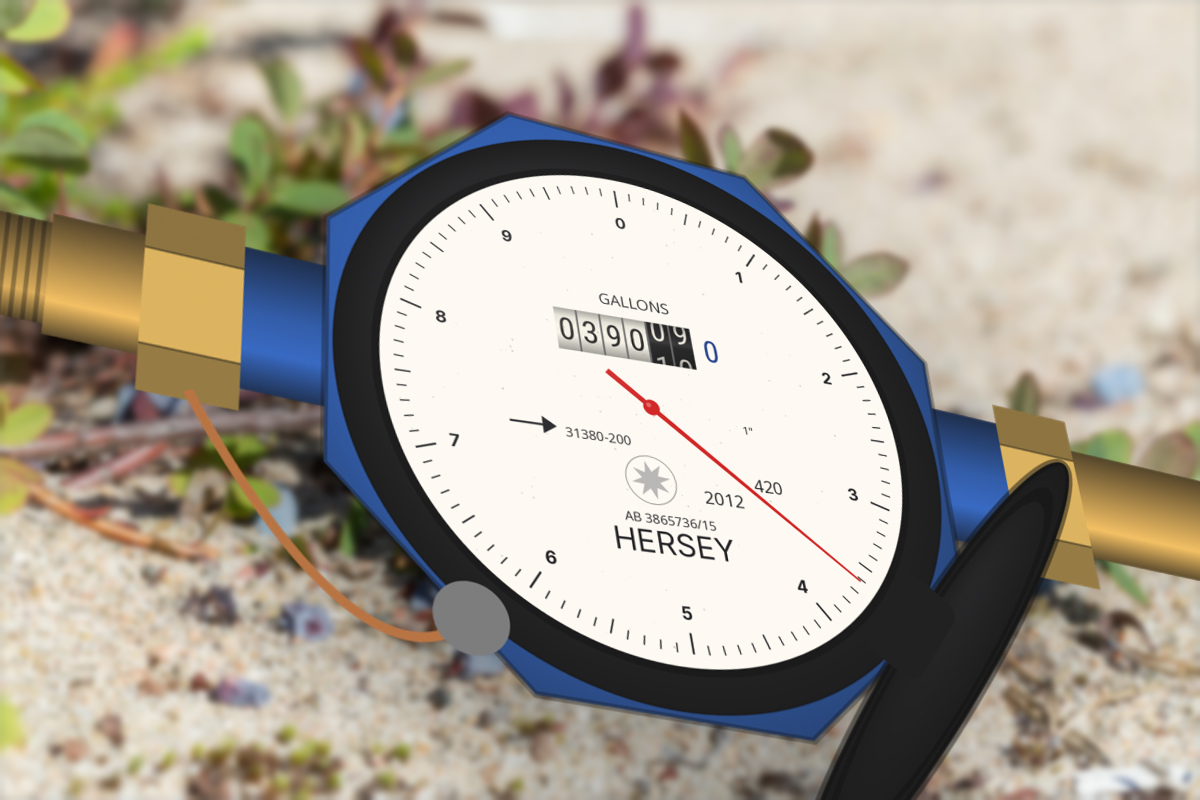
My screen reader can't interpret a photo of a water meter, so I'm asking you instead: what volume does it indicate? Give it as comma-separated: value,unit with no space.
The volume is 390093.6,gal
